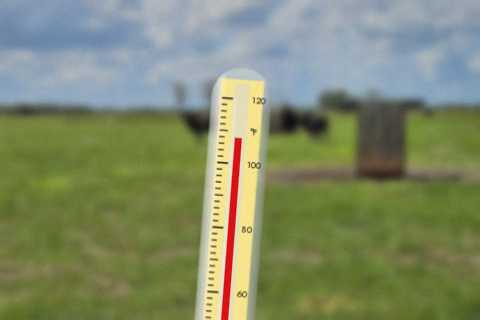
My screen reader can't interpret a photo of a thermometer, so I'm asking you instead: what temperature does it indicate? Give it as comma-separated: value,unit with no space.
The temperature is 108,°F
